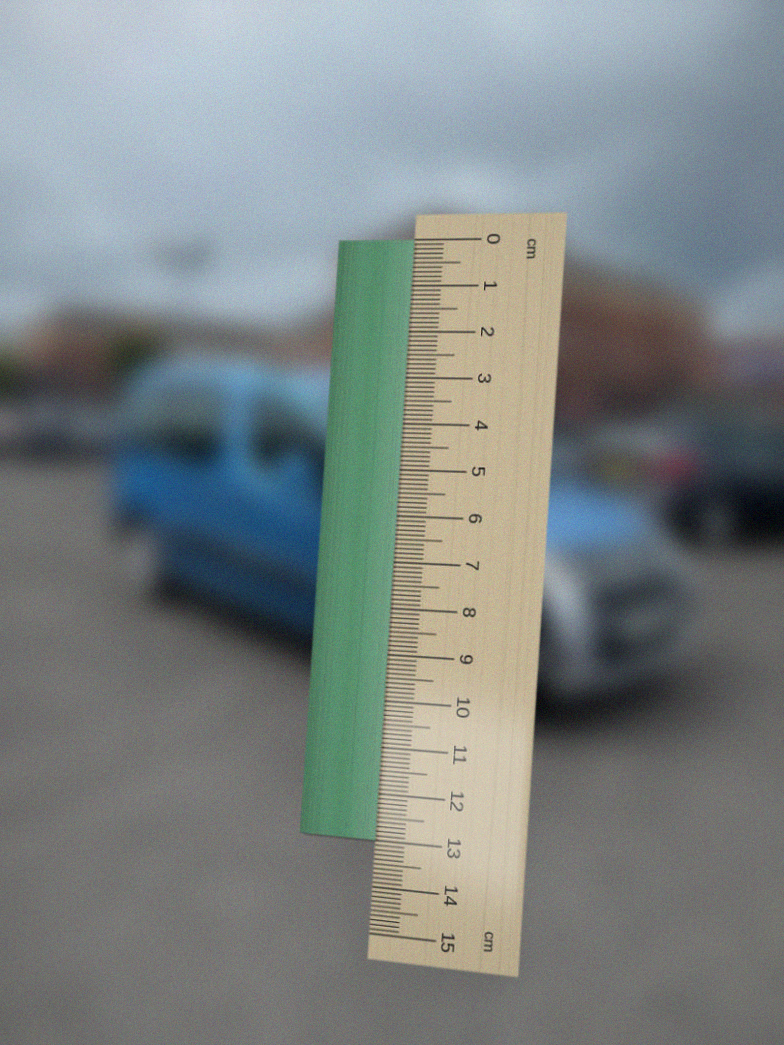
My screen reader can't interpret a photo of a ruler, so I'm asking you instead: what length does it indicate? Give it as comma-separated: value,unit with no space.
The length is 13,cm
